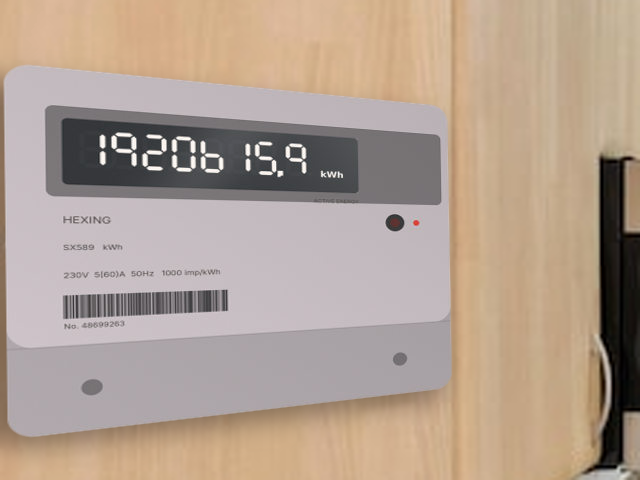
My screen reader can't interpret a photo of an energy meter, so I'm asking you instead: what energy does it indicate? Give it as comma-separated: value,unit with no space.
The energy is 1920615.9,kWh
